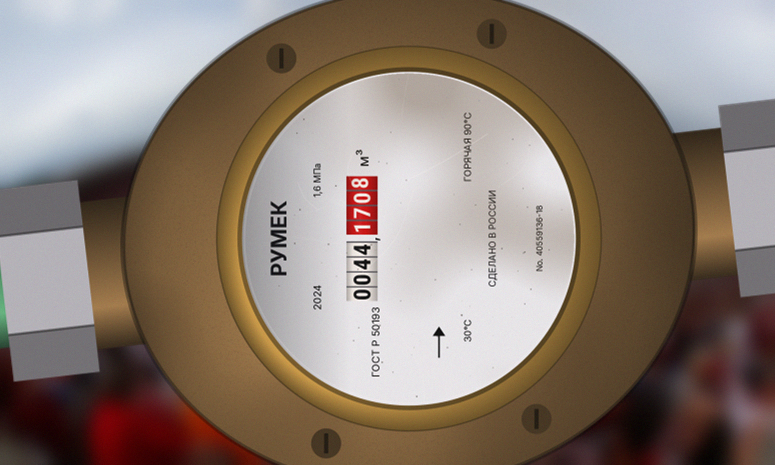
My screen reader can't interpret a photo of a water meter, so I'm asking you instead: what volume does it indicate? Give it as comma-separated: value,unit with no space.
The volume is 44.1708,m³
